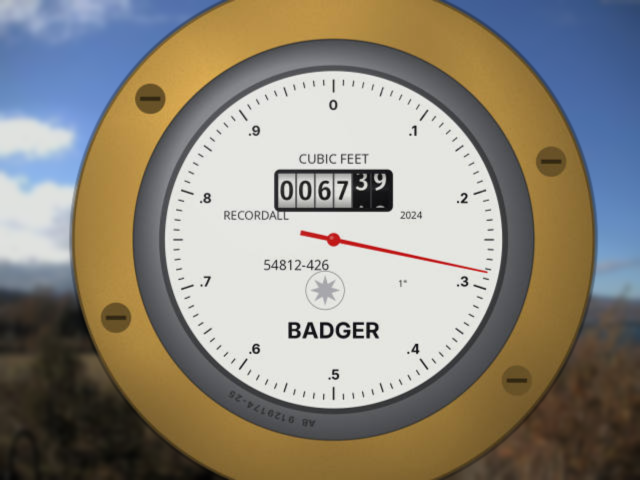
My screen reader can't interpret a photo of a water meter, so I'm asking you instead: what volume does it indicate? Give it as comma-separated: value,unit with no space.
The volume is 6739.28,ft³
